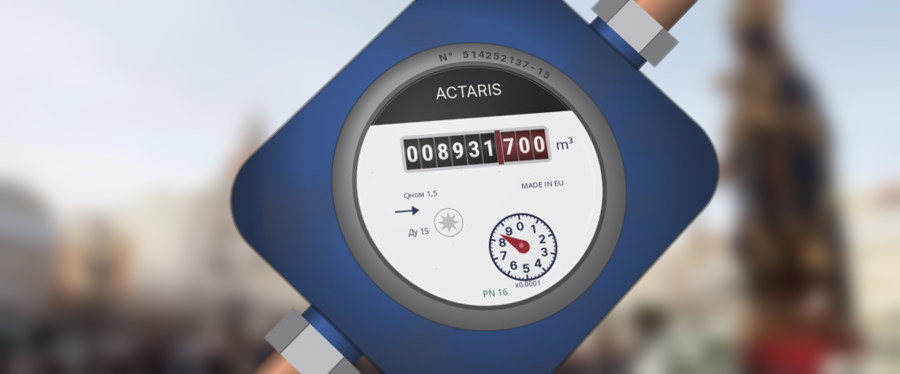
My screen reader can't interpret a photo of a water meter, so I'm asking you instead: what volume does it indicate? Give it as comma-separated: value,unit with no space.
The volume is 8931.7008,m³
